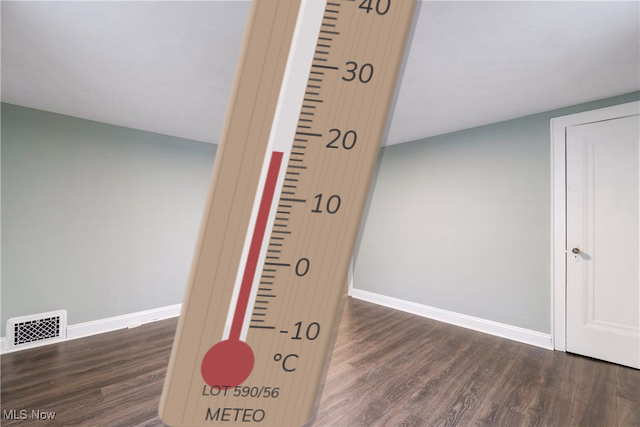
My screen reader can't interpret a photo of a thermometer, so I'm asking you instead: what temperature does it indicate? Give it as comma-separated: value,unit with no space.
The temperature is 17,°C
